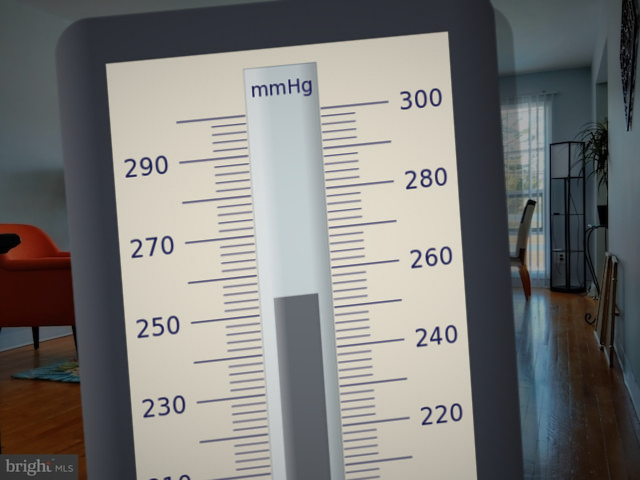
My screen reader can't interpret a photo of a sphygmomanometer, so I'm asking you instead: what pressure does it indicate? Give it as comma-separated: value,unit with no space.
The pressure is 254,mmHg
